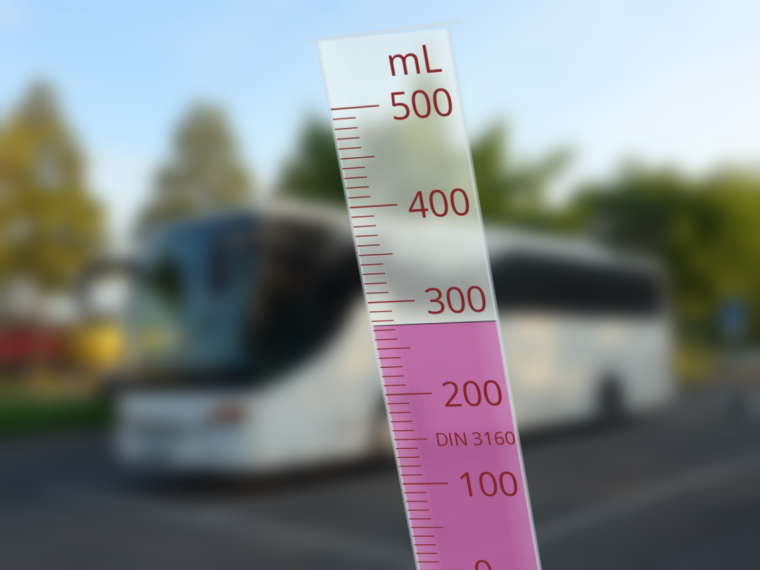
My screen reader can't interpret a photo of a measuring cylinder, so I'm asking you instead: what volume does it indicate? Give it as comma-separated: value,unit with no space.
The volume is 275,mL
